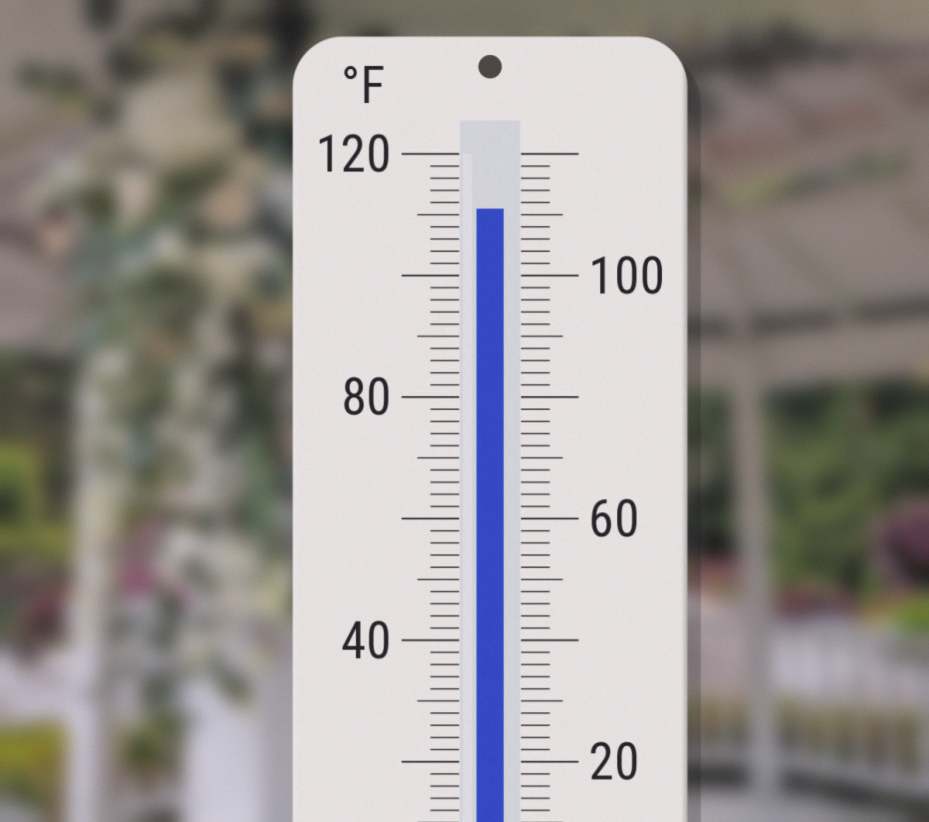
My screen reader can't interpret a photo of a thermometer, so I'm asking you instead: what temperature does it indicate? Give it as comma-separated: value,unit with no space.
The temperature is 111,°F
